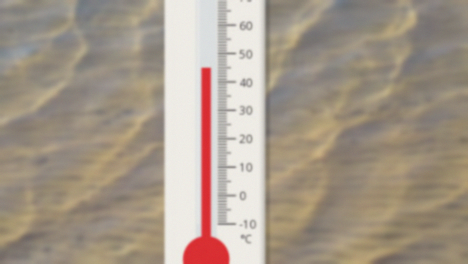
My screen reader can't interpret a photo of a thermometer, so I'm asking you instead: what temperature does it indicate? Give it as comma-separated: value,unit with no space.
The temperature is 45,°C
